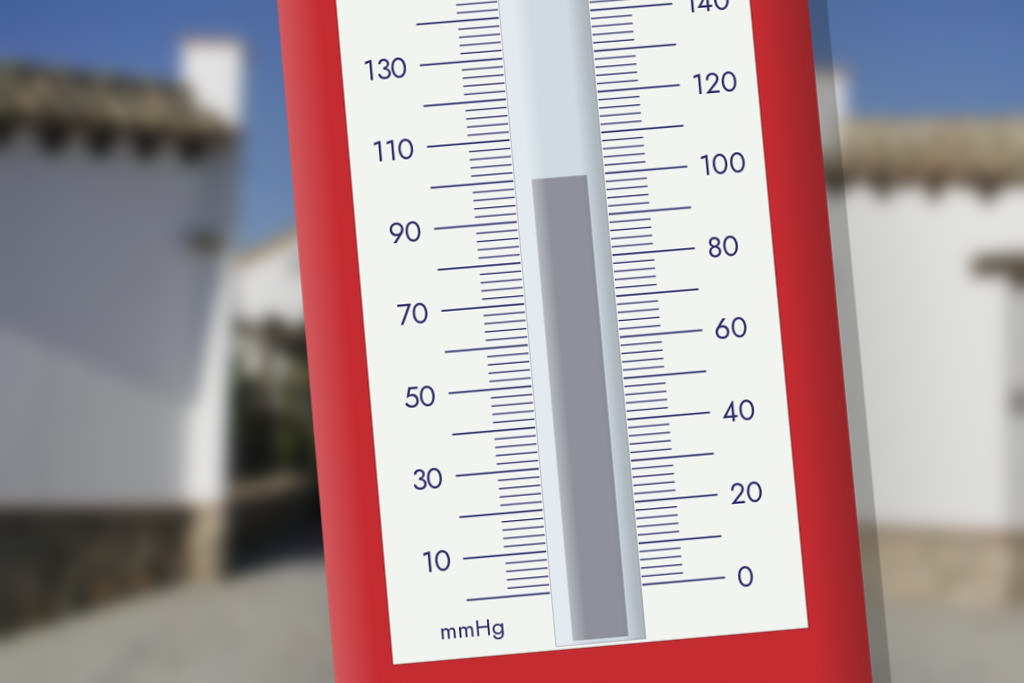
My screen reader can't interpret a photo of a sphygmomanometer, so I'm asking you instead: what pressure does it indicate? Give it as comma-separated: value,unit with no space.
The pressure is 100,mmHg
